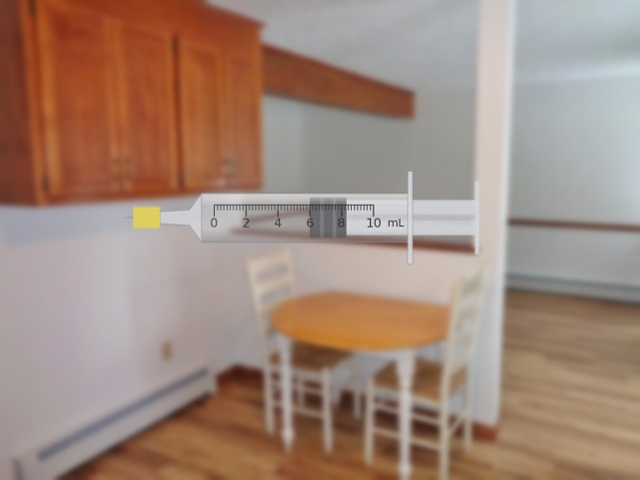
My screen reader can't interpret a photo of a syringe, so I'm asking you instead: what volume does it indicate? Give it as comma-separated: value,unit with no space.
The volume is 6,mL
